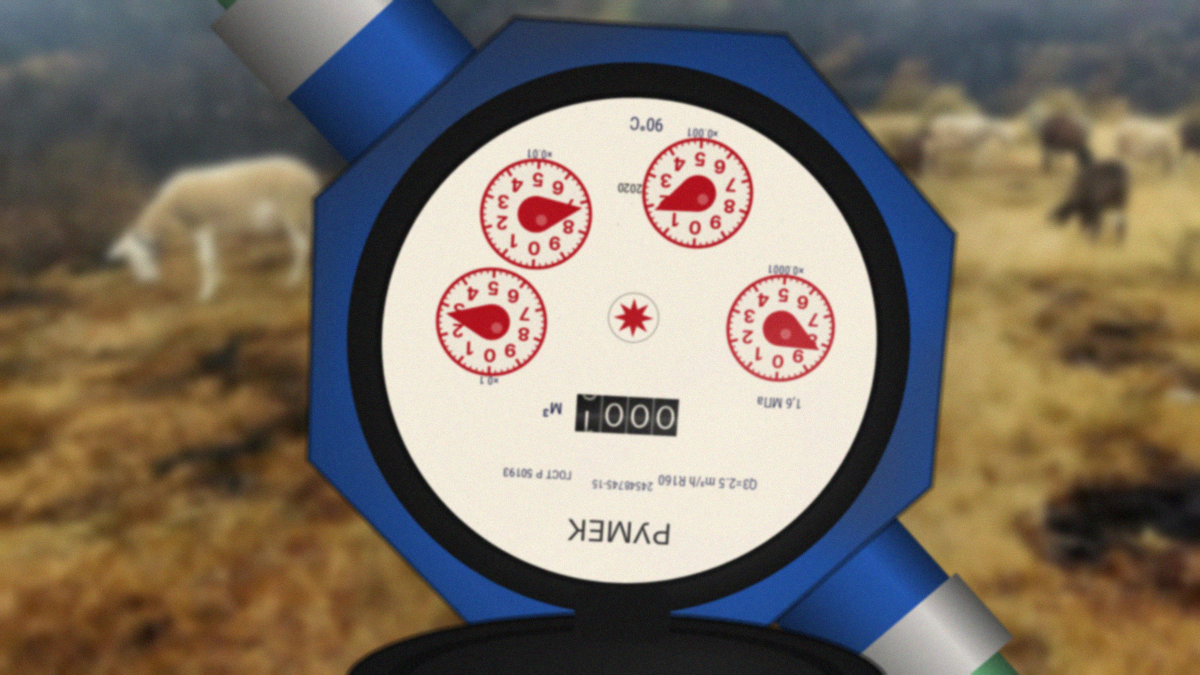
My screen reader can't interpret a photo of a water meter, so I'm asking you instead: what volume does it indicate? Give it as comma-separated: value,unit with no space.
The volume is 1.2718,m³
